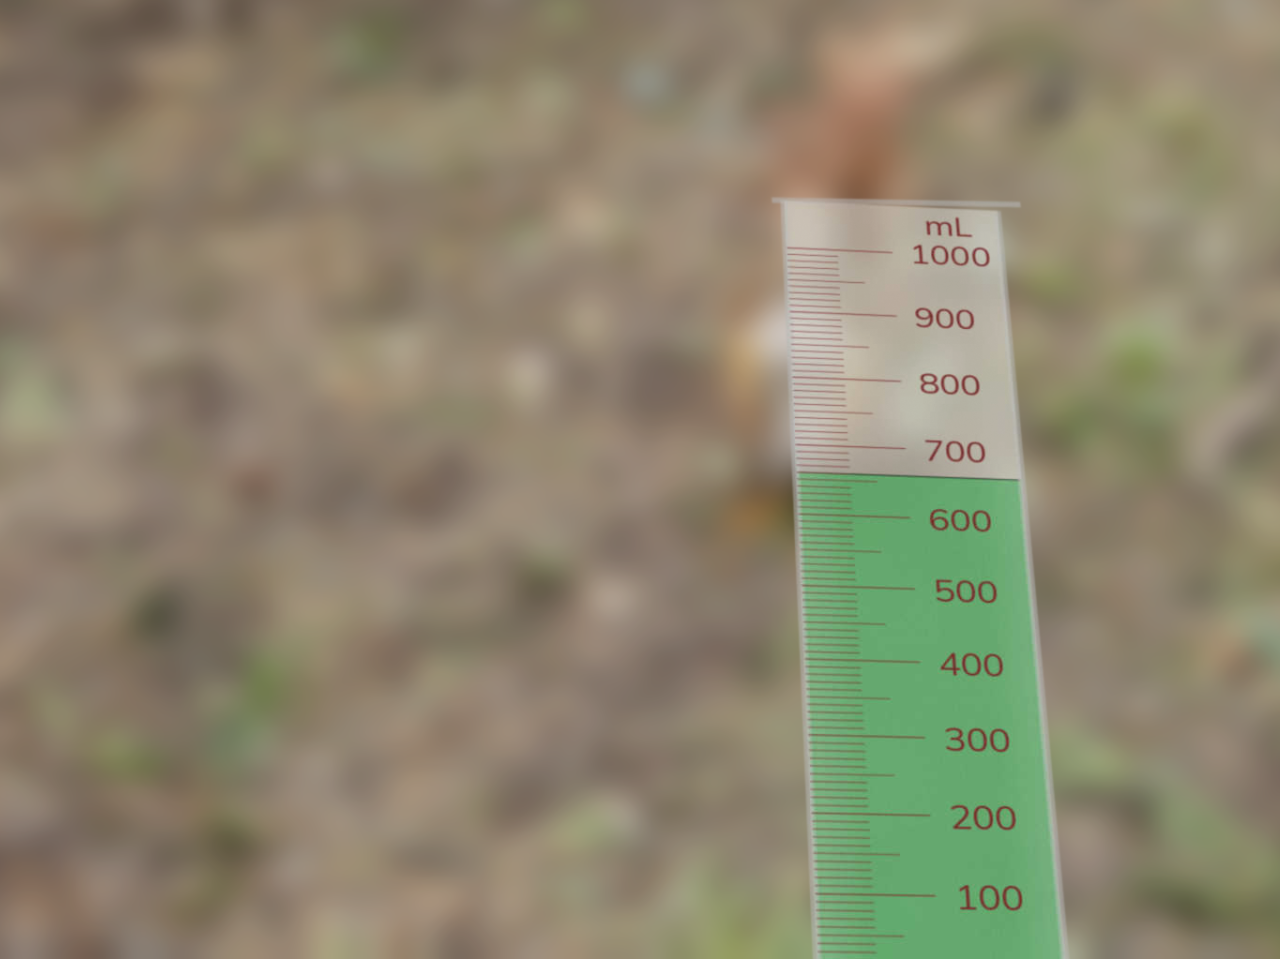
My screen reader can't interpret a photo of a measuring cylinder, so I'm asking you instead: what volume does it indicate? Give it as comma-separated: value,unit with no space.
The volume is 660,mL
